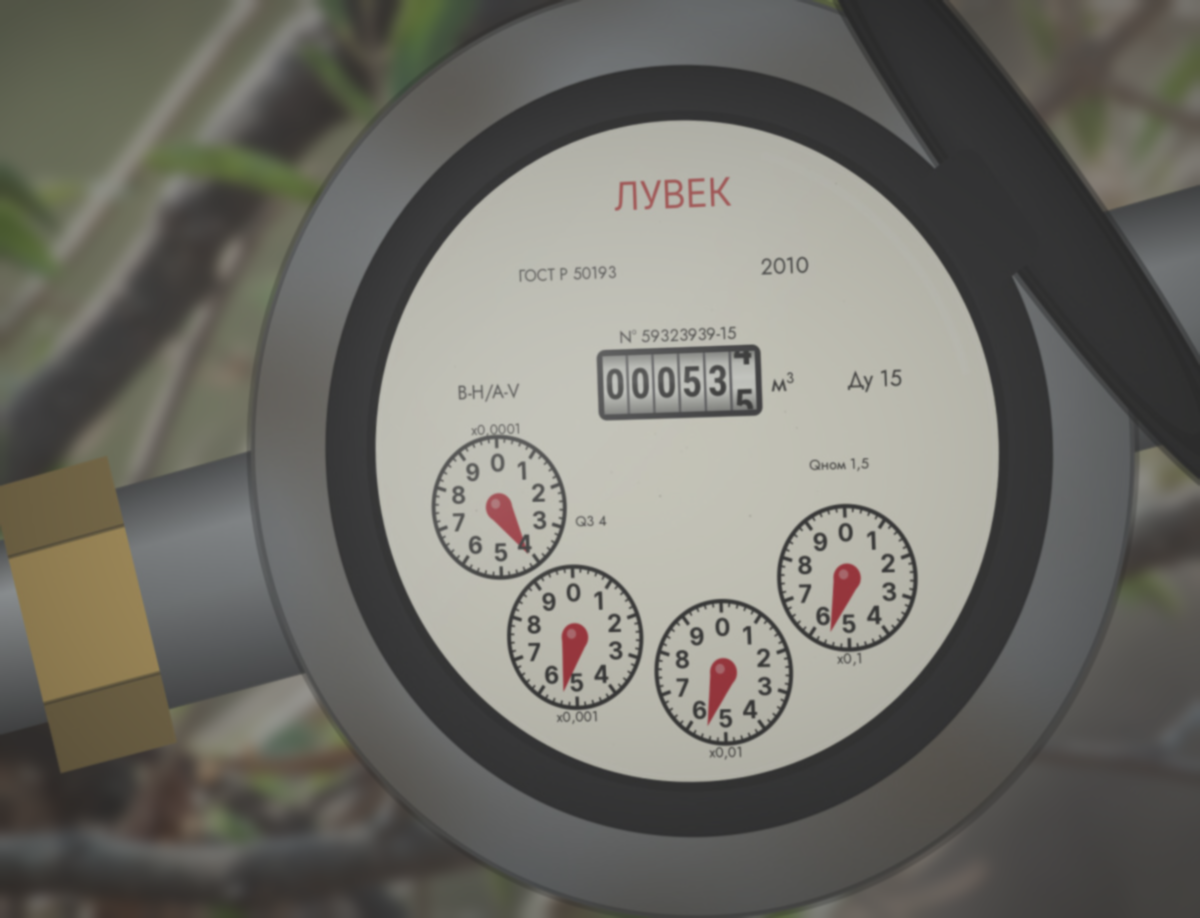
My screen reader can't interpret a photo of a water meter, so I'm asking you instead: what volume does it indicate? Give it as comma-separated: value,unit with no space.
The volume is 534.5554,m³
